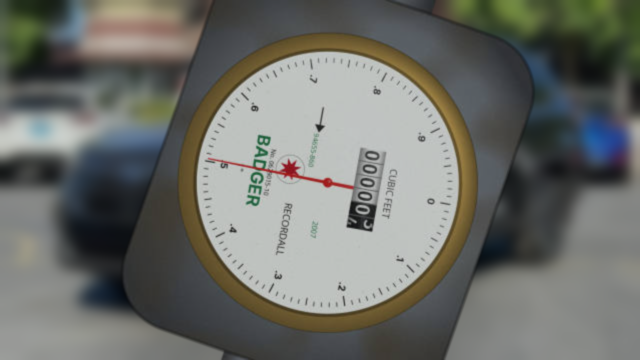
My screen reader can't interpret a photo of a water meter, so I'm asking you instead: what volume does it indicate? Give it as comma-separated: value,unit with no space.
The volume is 3.50,ft³
